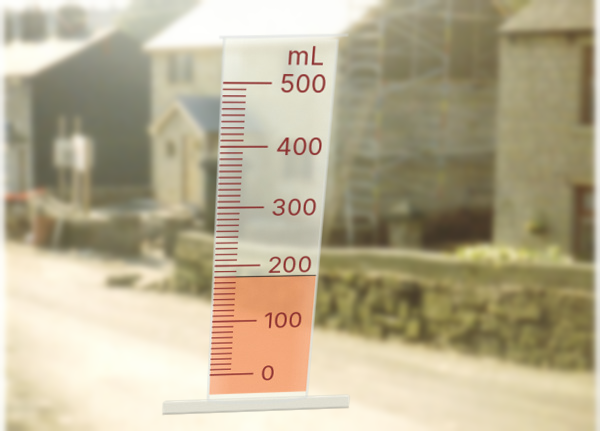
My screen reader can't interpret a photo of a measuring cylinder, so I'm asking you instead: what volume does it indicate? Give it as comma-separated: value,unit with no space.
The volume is 180,mL
